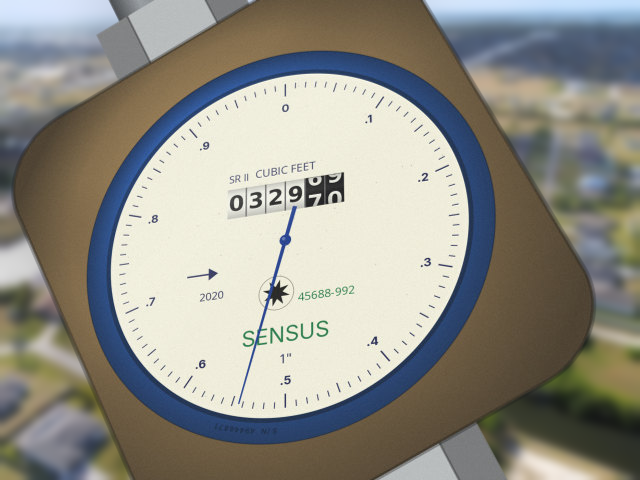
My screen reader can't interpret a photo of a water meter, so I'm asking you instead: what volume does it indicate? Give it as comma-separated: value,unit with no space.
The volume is 32969.54,ft³
